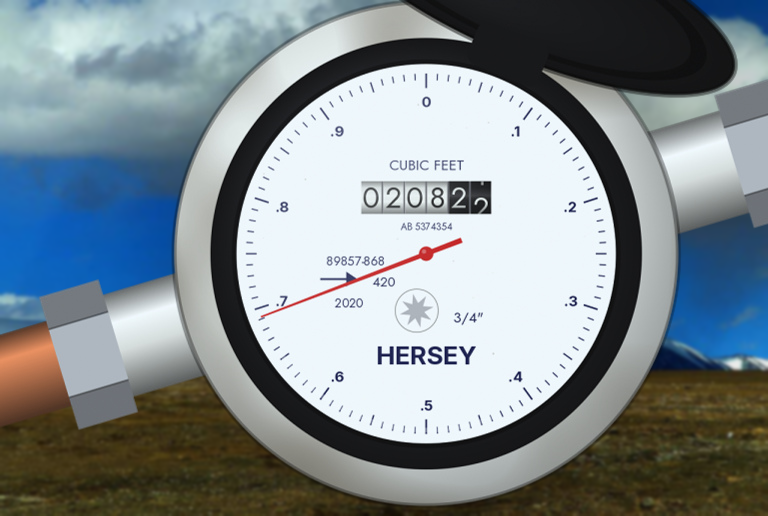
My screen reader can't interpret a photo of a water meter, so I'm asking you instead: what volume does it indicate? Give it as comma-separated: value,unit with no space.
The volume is 20821.69,ft³
